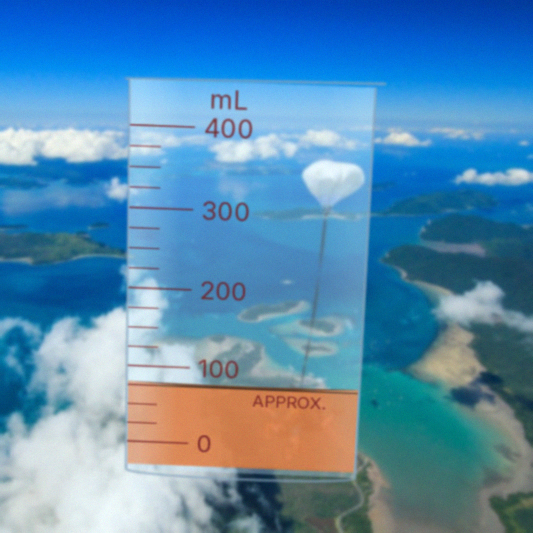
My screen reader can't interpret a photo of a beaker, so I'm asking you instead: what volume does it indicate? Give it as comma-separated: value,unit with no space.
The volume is 75,mL
